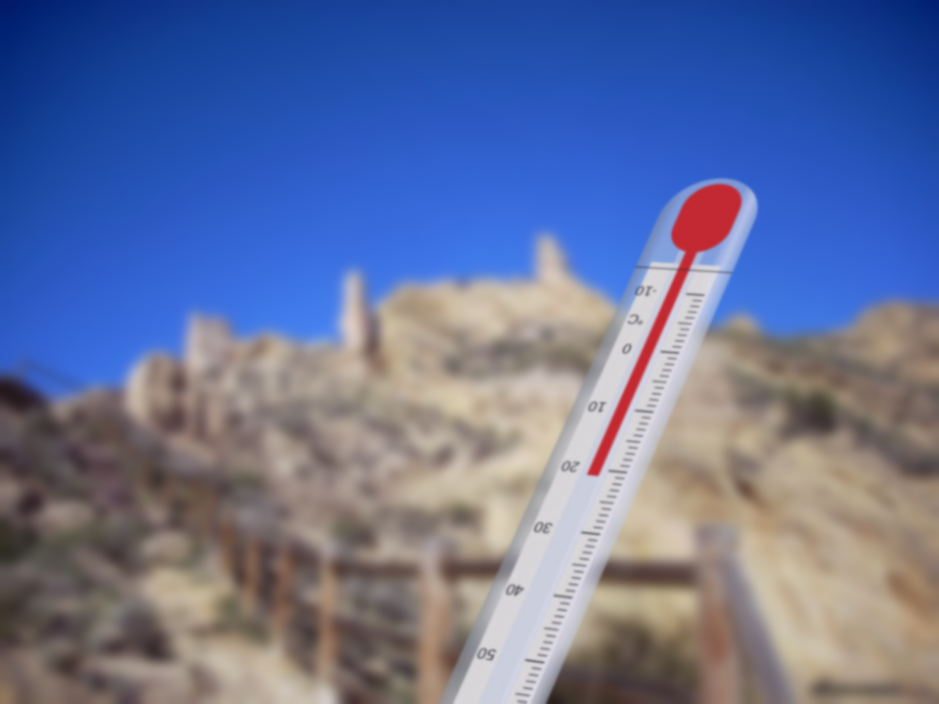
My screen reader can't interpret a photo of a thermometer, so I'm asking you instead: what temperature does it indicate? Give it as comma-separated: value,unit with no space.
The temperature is 21,°C
